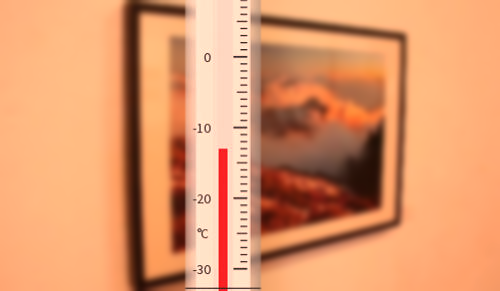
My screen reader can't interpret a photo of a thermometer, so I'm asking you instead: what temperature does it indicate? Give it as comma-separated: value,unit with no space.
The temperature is -13,°C
